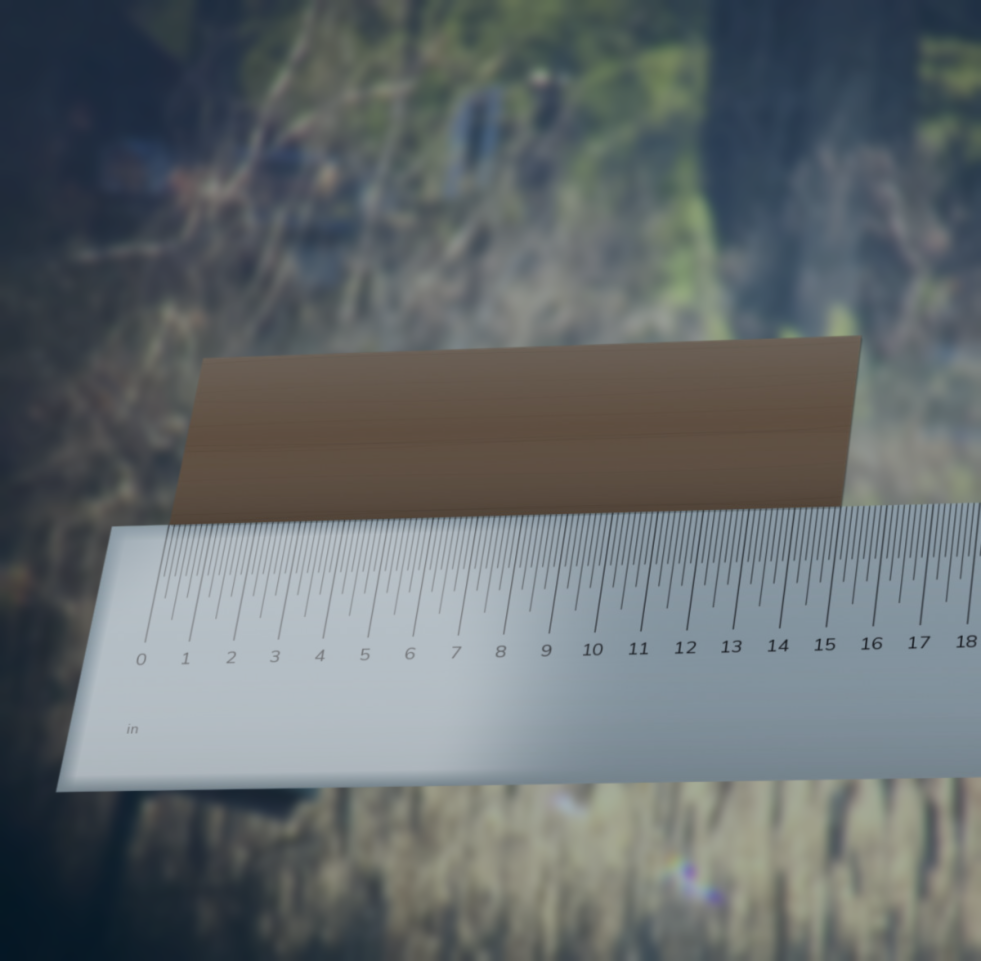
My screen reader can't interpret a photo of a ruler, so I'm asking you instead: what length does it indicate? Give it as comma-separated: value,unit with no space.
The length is 15,in
